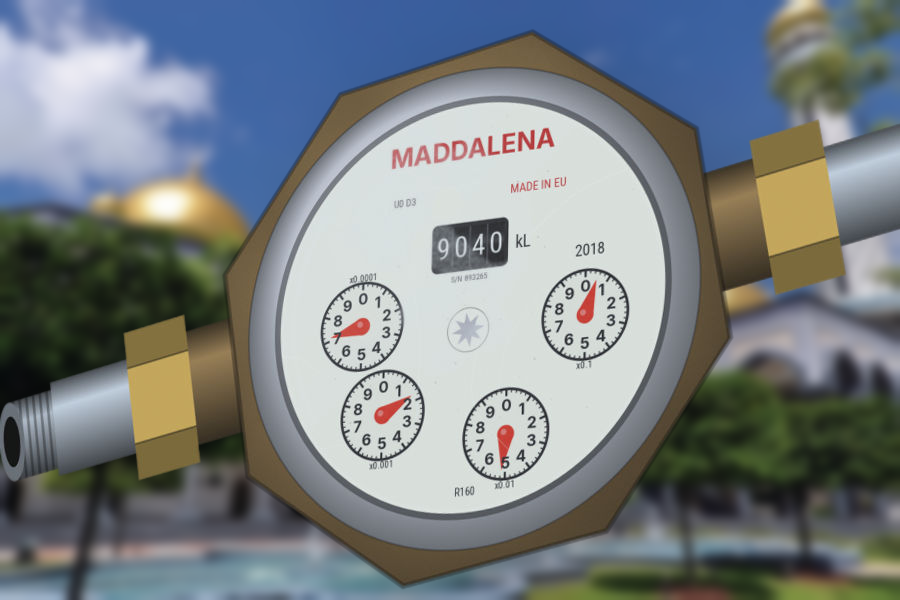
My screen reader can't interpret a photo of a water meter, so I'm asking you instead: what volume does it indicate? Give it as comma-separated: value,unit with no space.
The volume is 9040.0517,kL
